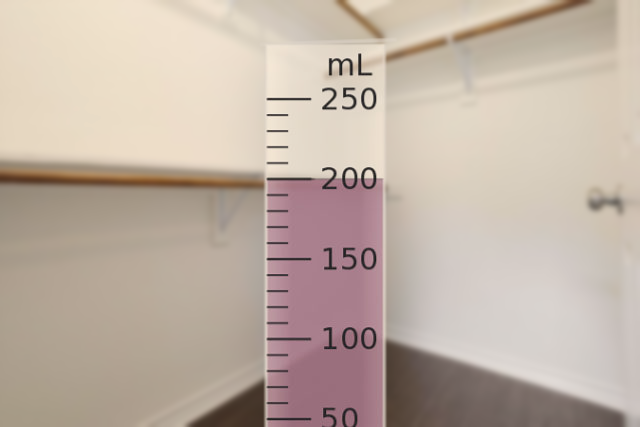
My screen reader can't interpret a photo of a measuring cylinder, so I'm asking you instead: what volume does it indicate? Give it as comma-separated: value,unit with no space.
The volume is 200,mL
